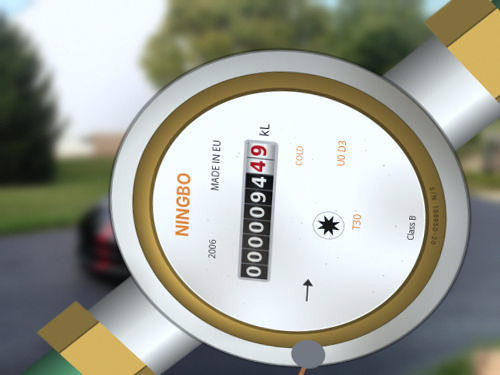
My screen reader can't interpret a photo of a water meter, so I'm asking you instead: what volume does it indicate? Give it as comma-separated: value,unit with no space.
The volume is 94.49,kL
